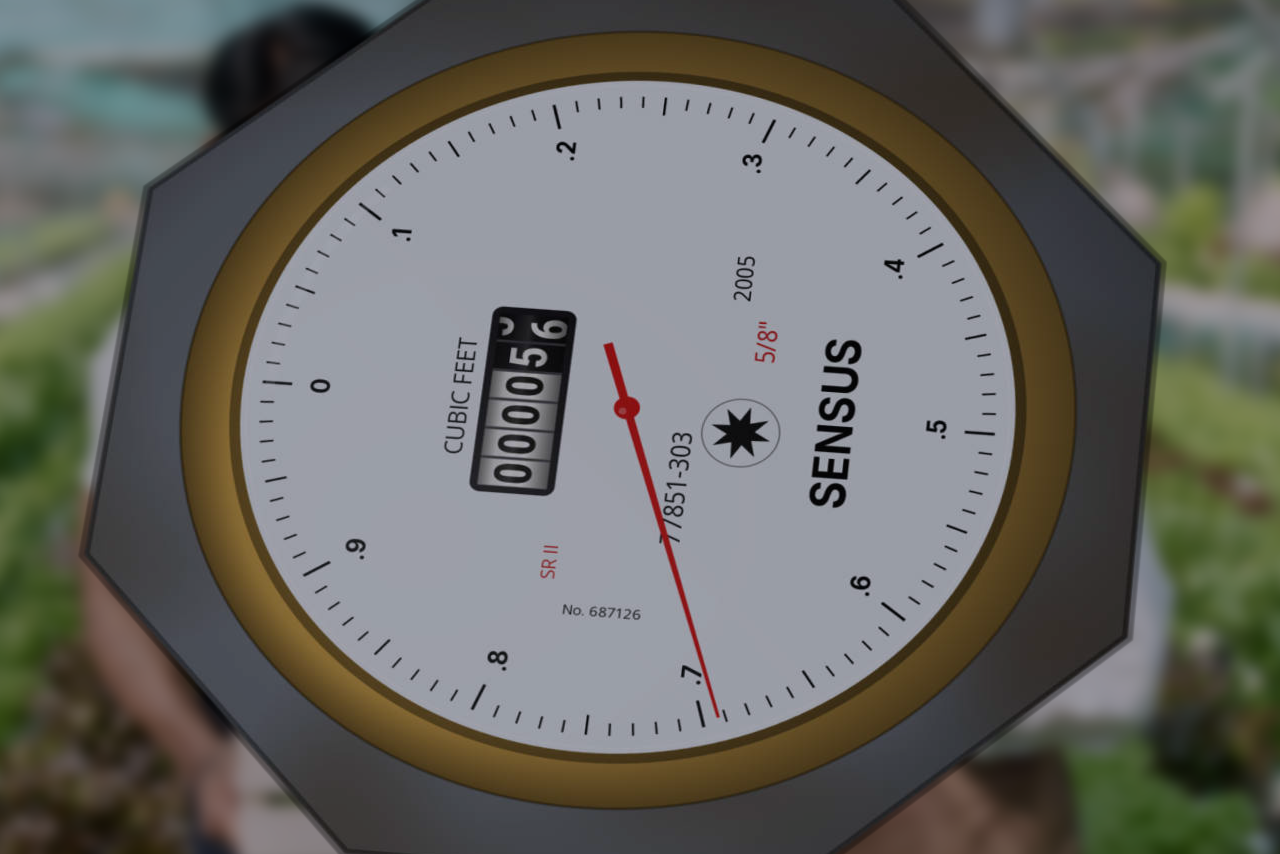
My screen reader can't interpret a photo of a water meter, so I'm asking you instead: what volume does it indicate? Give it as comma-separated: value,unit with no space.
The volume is 55.69,ft³
